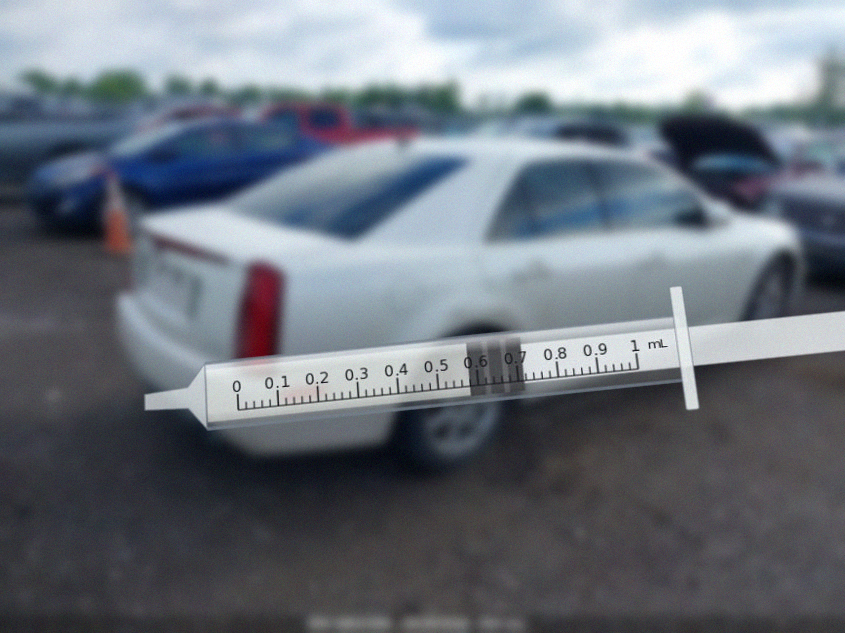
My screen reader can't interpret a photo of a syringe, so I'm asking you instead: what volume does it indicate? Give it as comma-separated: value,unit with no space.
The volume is 0.58,mL
